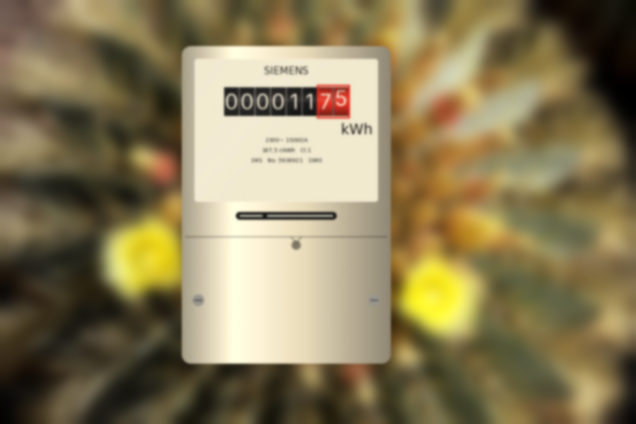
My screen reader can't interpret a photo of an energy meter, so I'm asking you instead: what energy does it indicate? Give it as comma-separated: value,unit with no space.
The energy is 11.75,kWh
